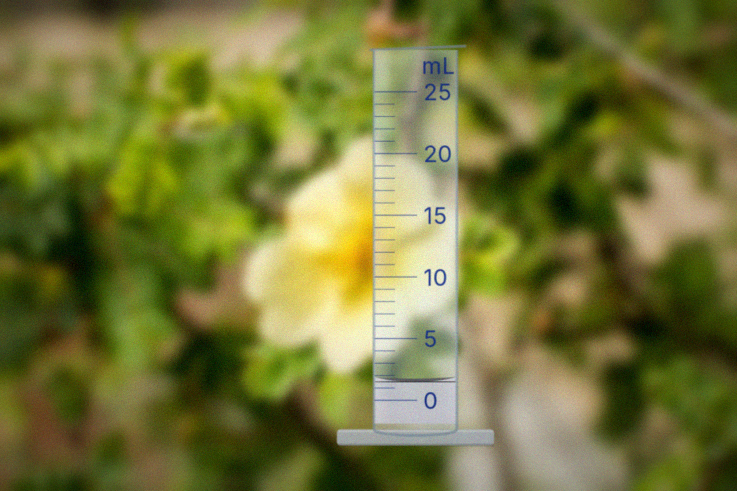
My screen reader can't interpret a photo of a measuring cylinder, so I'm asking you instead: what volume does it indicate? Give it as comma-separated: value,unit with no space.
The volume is 1.5,mL
